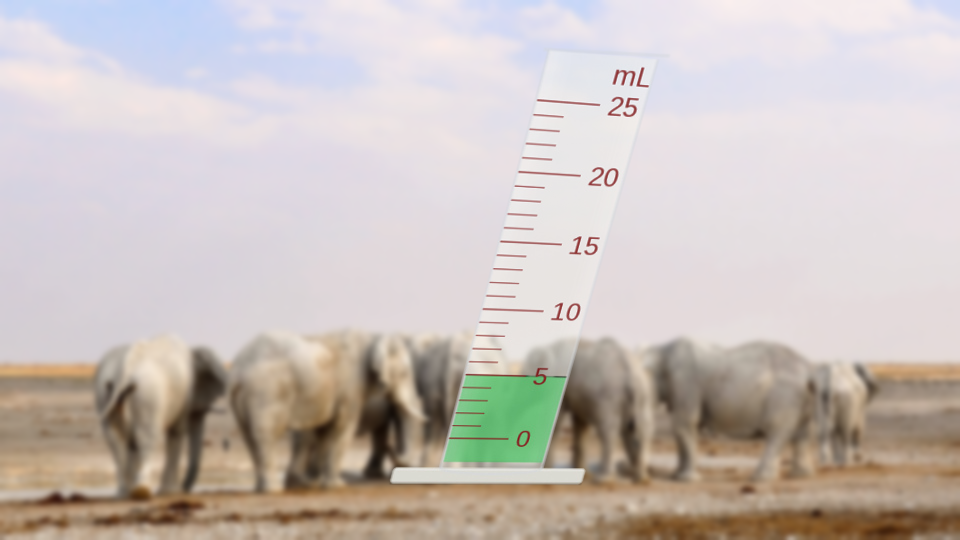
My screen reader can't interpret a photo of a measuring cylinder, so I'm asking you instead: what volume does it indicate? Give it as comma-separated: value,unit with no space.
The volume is 5,mL
